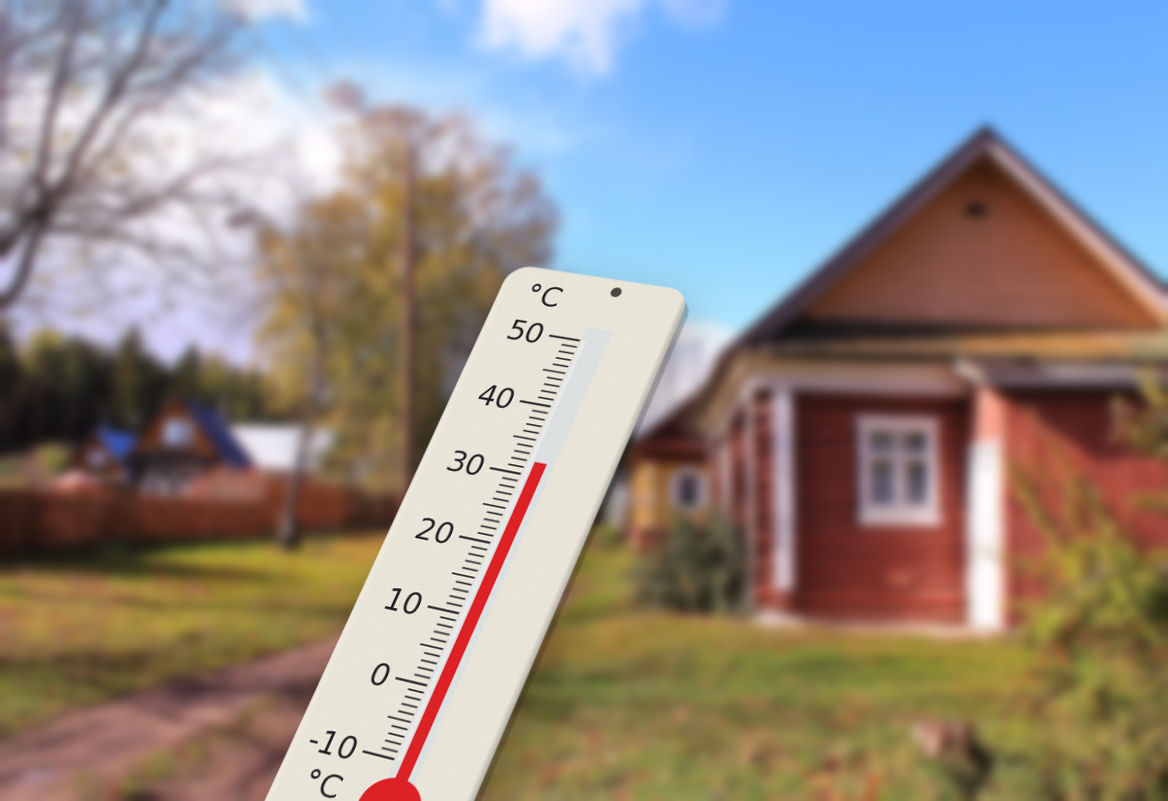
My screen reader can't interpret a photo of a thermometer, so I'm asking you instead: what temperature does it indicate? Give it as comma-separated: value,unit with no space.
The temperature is 32,°C
